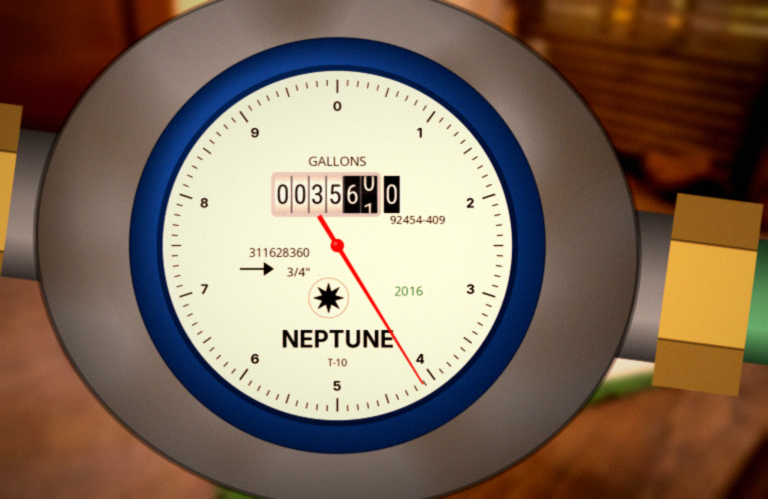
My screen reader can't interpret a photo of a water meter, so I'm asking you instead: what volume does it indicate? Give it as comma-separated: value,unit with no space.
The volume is 35604.1,gal
